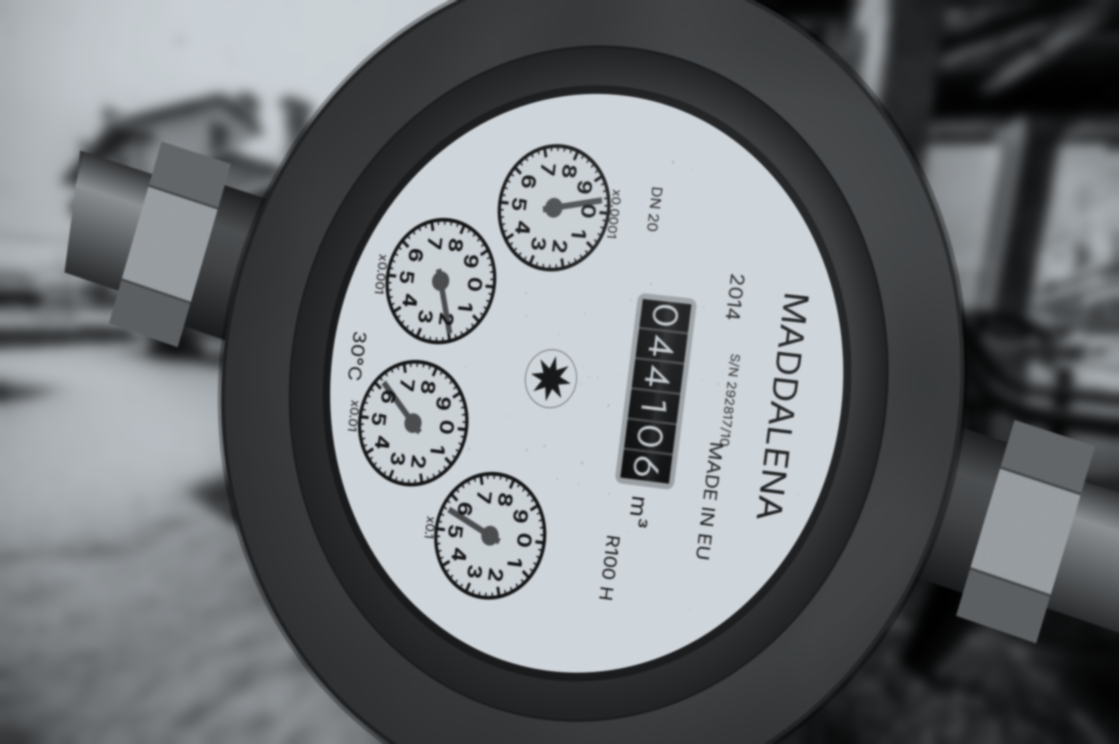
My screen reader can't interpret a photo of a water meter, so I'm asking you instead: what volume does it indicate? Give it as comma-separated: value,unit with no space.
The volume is 44106.5619,m³
